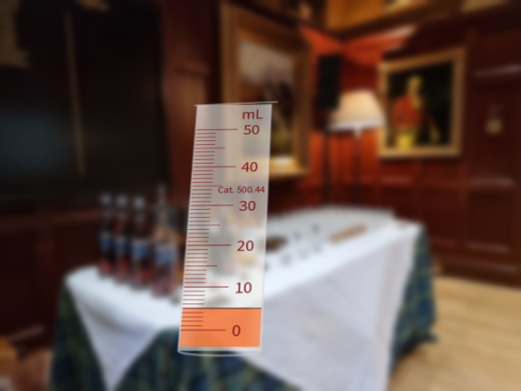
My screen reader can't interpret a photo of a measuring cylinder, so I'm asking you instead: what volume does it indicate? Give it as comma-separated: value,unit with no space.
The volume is 5,mL
